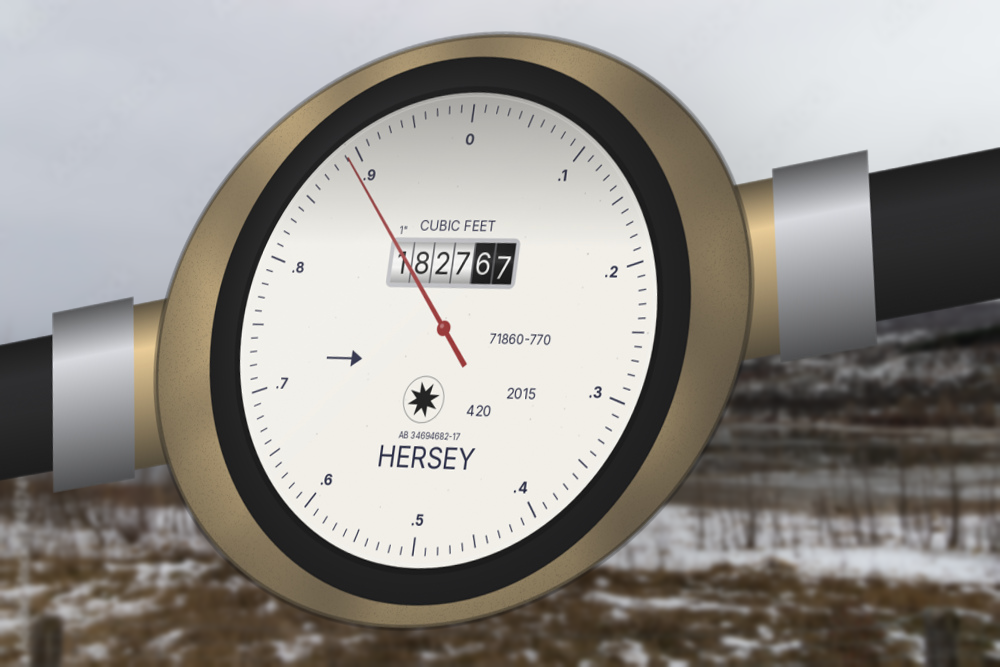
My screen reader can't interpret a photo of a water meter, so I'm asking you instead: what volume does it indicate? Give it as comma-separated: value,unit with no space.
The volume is 182766.89,ft³
